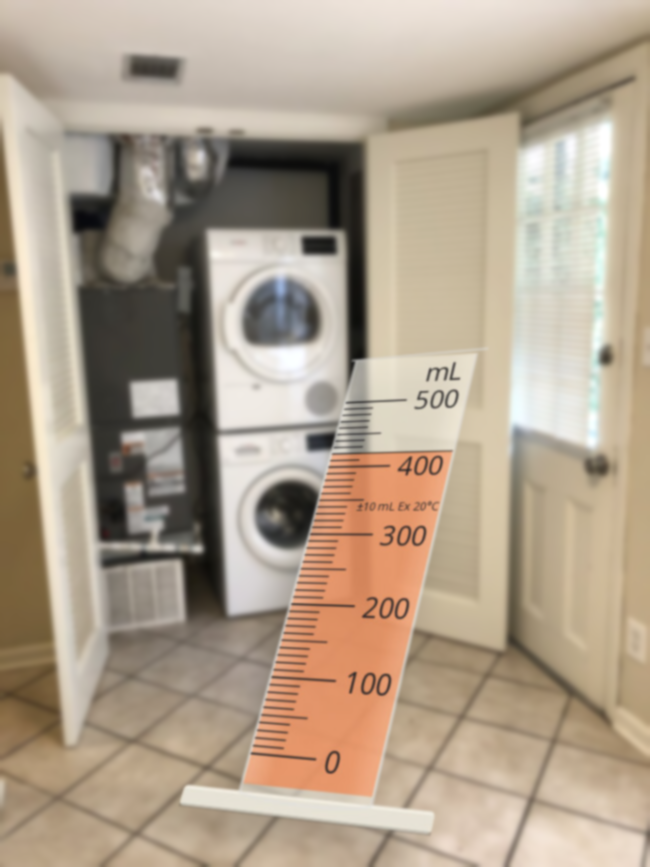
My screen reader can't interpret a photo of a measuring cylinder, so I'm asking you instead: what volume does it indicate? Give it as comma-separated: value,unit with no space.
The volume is 420,mL
